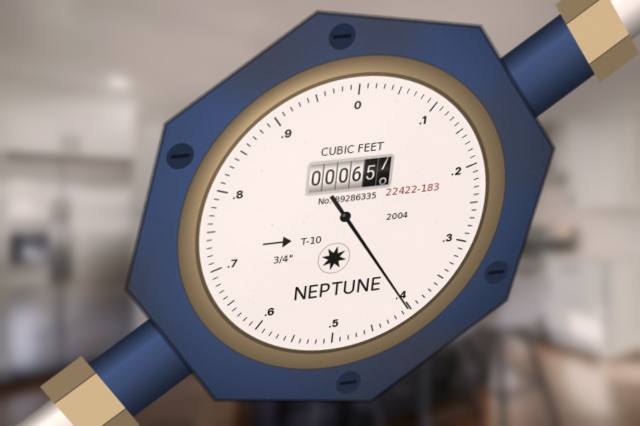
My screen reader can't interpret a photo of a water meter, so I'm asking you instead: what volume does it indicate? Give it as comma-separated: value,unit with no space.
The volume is 657.40,ft³
